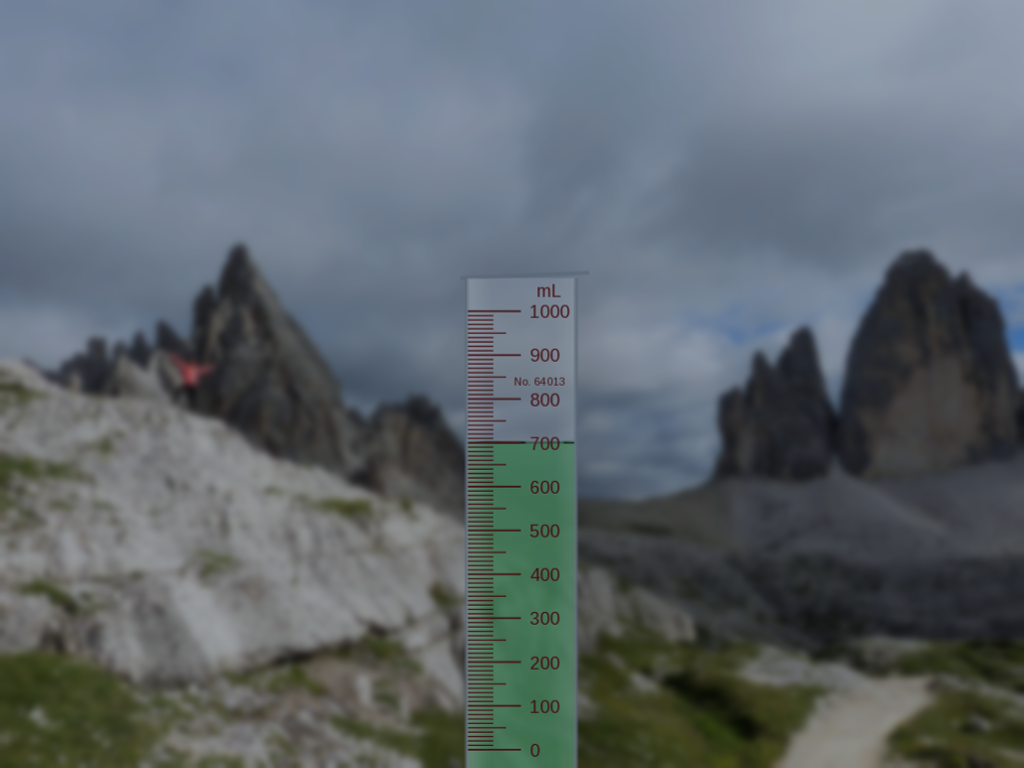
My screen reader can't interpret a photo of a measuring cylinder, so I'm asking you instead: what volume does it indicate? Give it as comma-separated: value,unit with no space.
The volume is 700,mL
